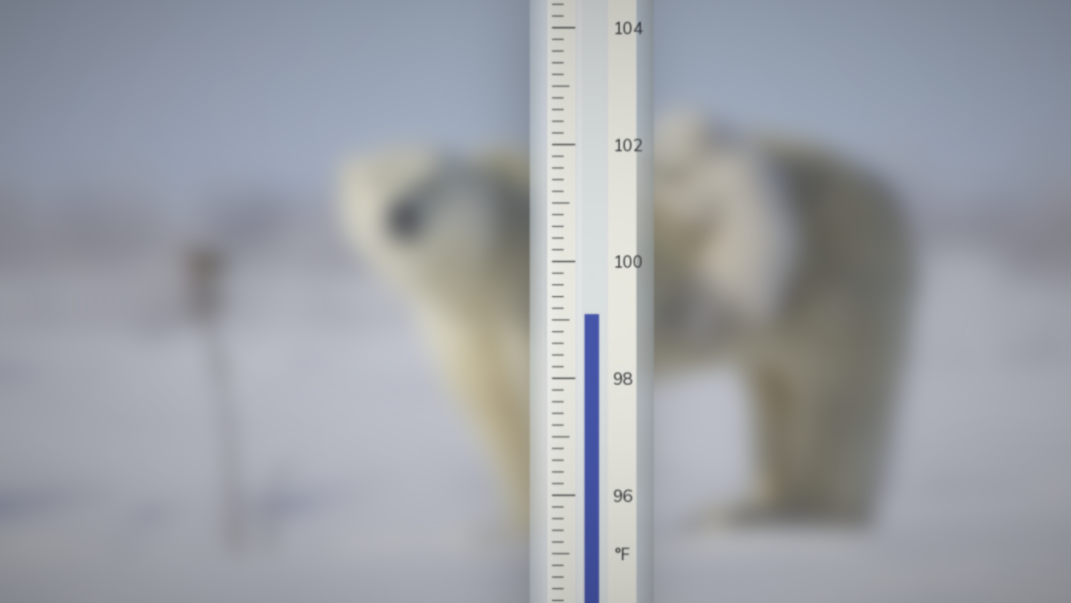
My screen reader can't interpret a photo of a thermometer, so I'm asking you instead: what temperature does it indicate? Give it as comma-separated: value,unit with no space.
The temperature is 99.1,°F
